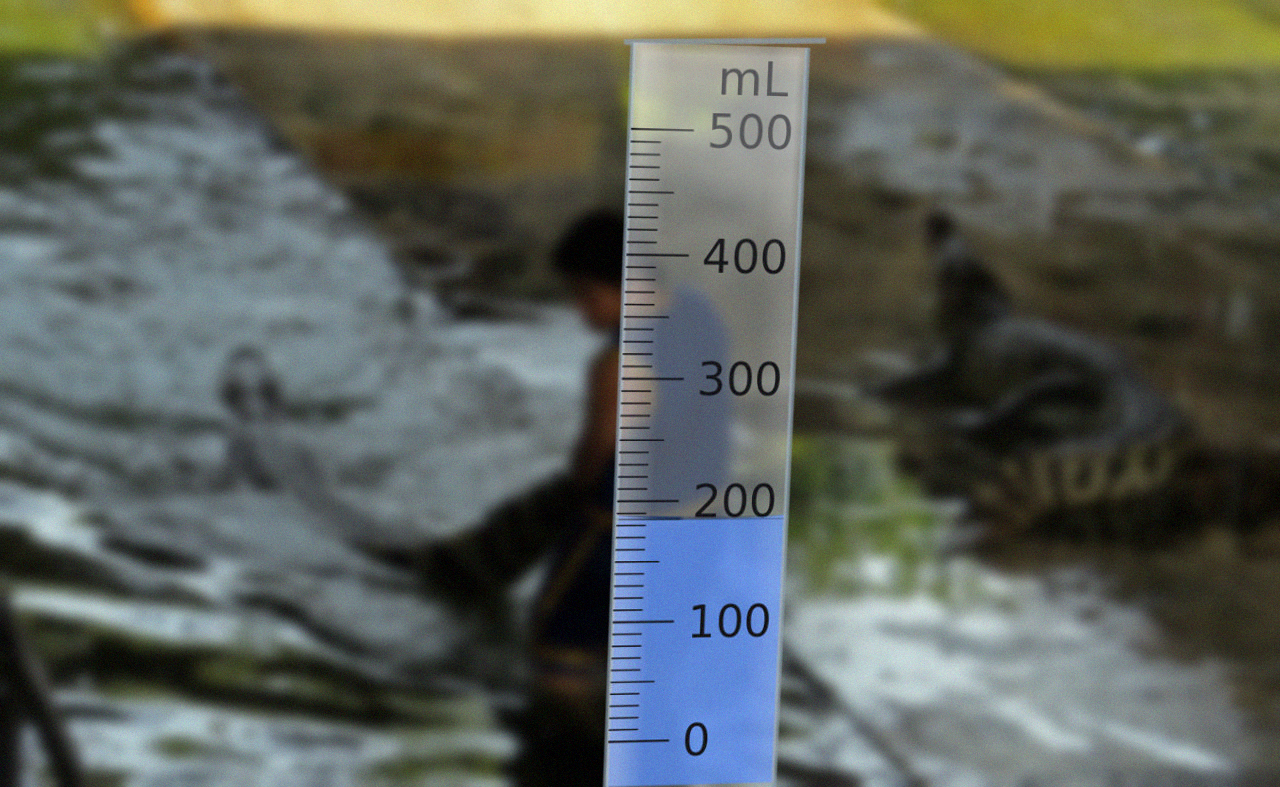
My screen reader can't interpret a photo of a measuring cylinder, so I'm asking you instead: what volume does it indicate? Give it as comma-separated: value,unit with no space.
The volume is 185,mL
